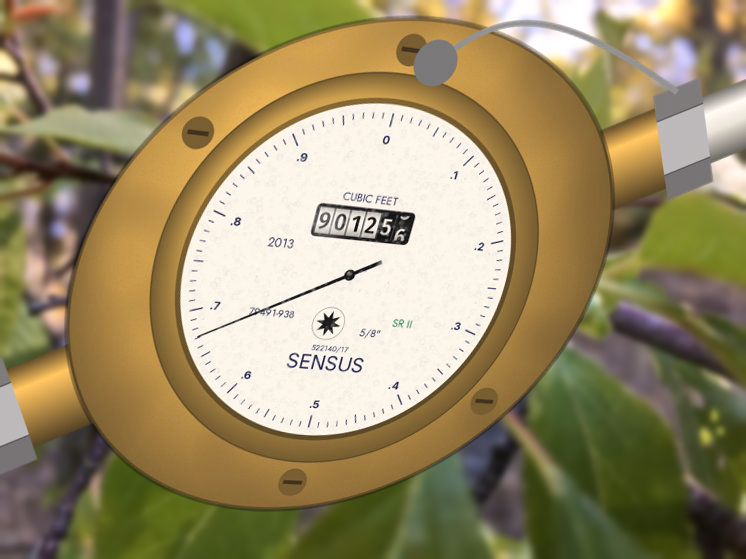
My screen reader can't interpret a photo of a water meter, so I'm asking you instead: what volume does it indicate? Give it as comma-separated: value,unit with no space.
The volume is 901255.67,ft³
